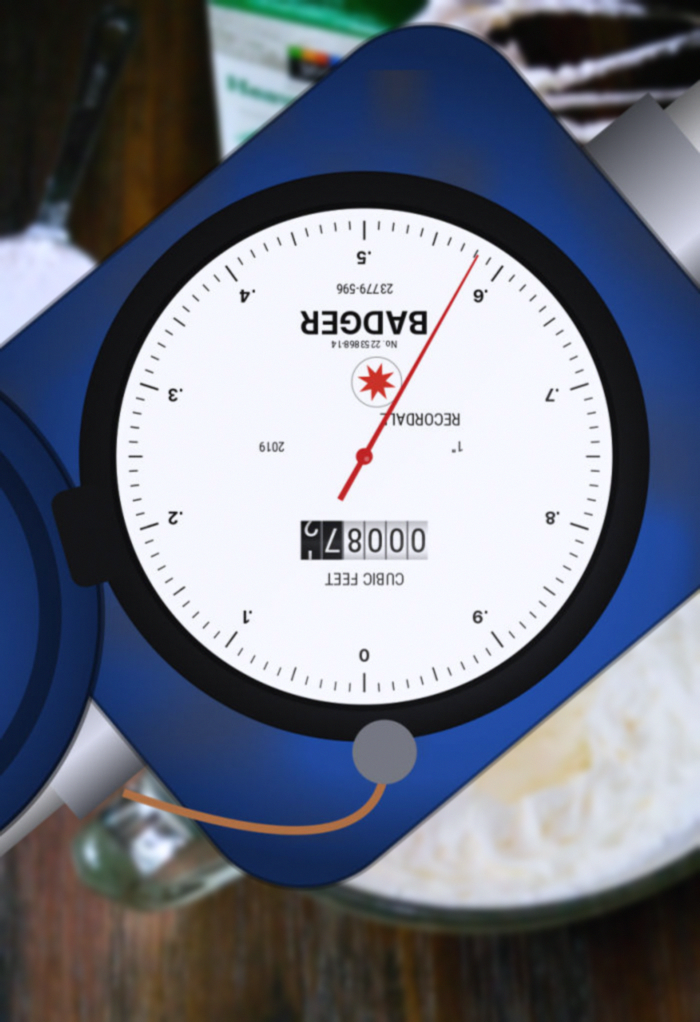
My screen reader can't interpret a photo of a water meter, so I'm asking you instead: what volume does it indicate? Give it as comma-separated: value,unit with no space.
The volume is 871.58,ft³
